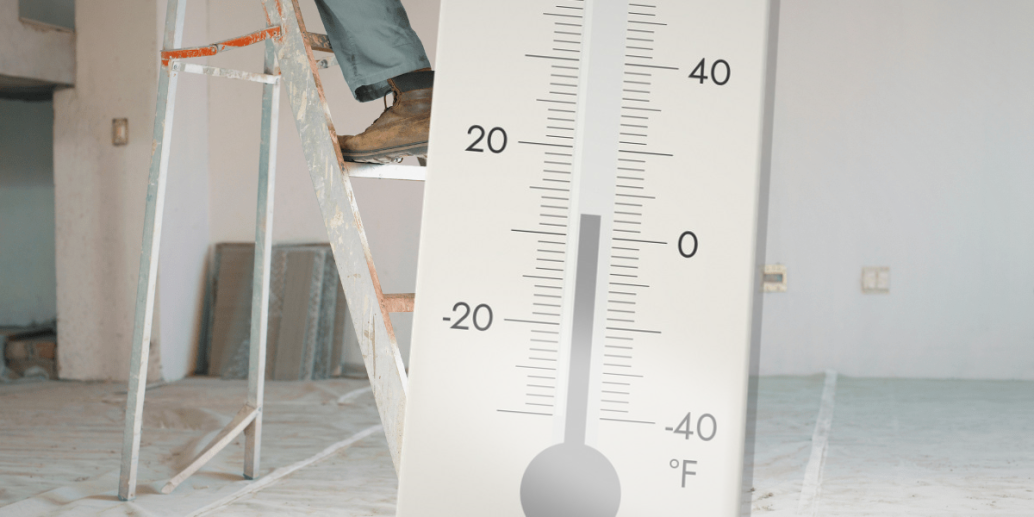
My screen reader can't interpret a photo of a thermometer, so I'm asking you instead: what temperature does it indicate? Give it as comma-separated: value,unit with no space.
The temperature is 5,°F
